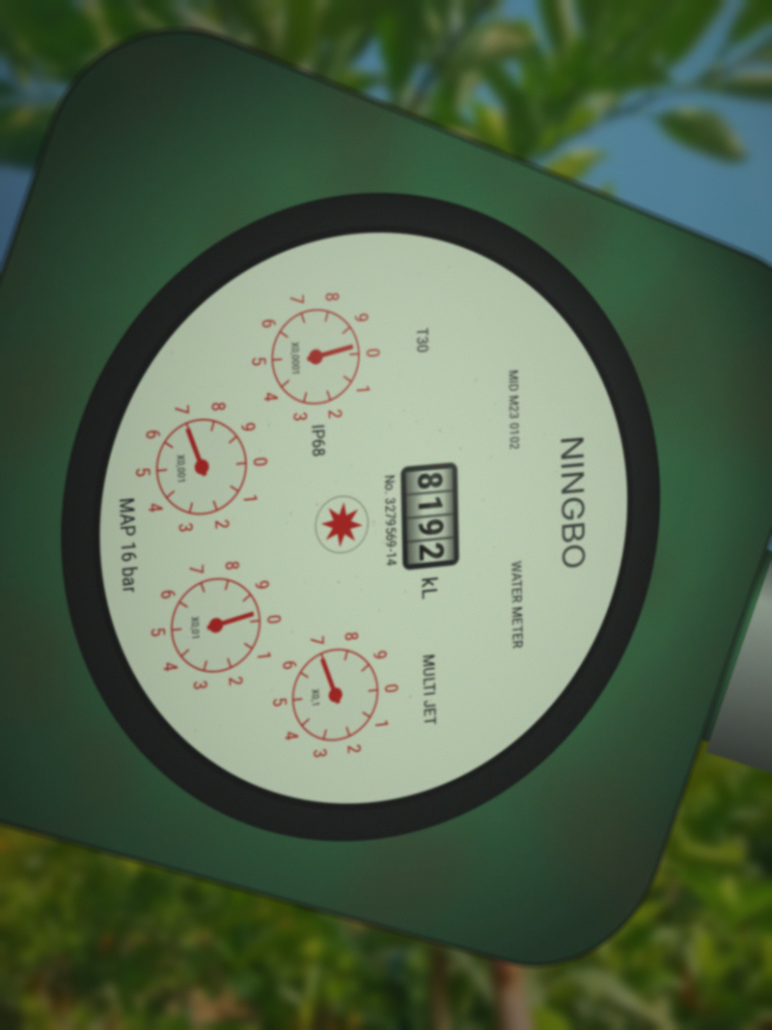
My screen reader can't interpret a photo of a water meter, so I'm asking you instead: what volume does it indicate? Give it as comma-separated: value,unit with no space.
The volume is 8192.6969,kL
